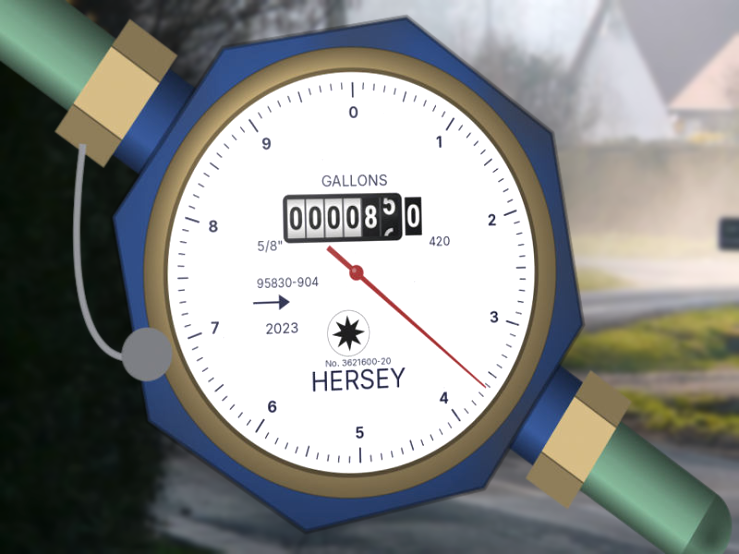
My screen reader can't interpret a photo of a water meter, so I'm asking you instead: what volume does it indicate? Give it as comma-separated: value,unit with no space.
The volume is 853.6,gal
